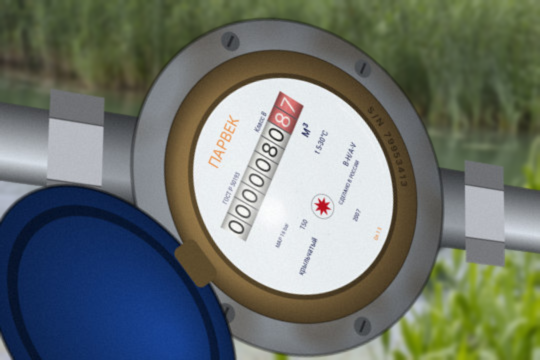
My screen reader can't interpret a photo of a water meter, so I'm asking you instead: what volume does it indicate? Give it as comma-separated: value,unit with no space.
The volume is 80.87,m³
